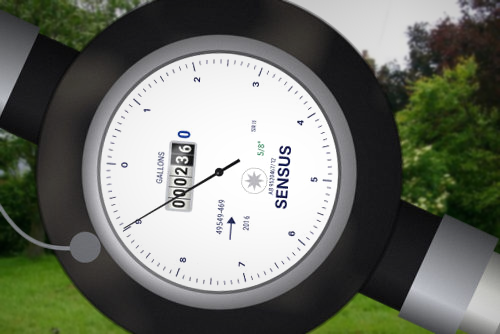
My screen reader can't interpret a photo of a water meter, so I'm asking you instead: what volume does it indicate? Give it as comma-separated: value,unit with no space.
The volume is 2359.0,gal
